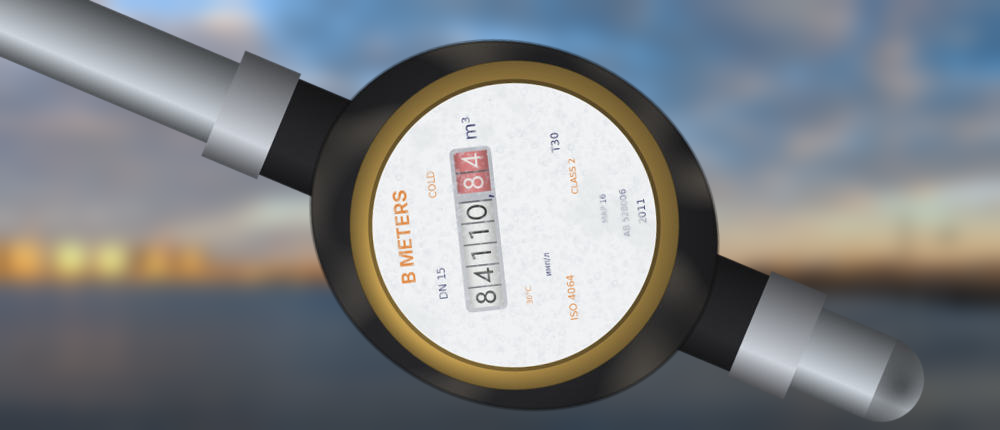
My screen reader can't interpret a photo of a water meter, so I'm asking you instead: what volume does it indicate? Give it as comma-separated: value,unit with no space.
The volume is 84110.84,m³
